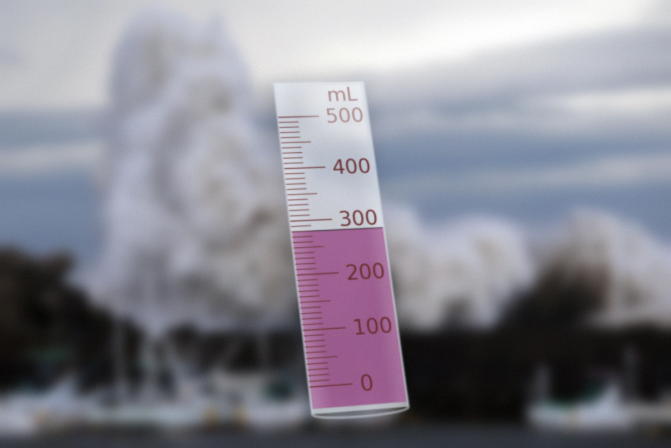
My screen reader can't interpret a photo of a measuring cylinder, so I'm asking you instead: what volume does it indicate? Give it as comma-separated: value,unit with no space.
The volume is 280,mL
